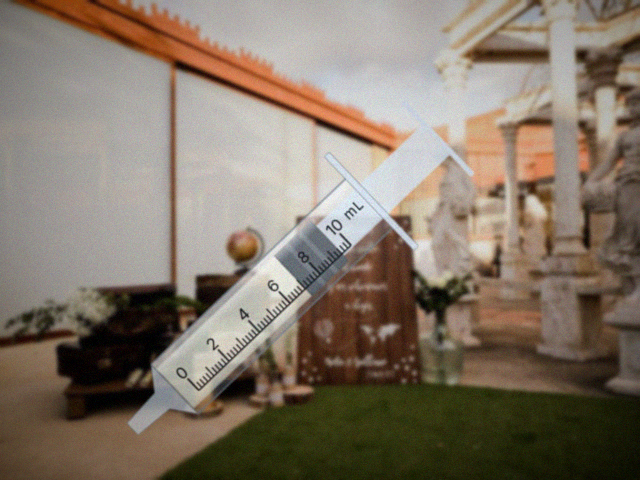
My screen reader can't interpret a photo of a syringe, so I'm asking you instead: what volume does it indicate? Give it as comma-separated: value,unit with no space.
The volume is 7,mL
